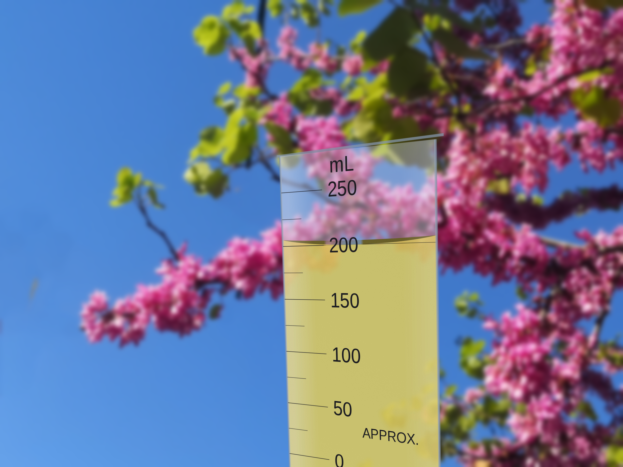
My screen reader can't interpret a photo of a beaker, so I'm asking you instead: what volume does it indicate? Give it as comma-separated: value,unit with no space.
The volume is 200,mL
